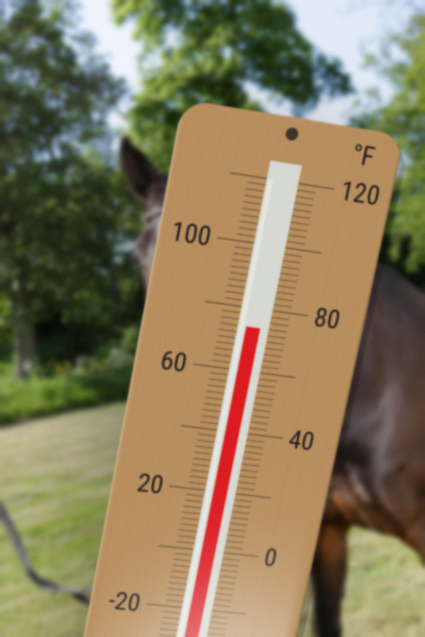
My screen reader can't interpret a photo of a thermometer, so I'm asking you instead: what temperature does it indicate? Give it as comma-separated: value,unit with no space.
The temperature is 74,°F
